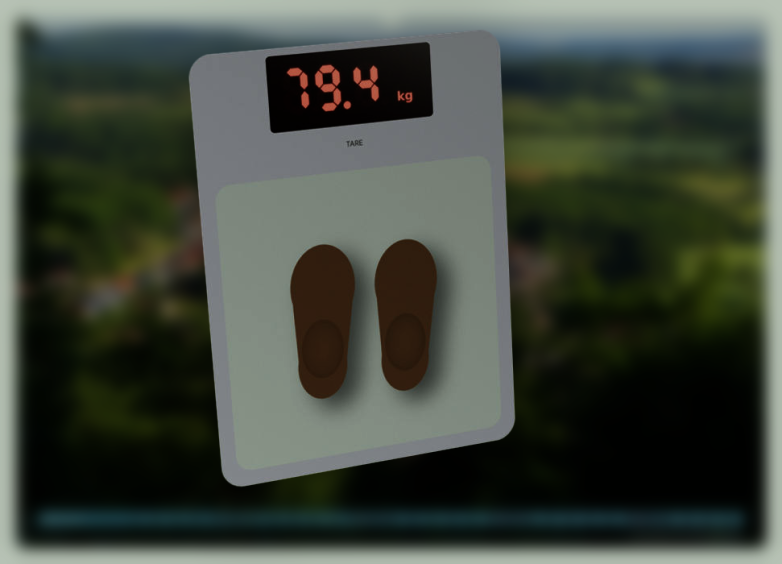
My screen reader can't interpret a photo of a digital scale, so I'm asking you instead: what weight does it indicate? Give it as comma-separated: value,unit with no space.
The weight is 79.4,kg
